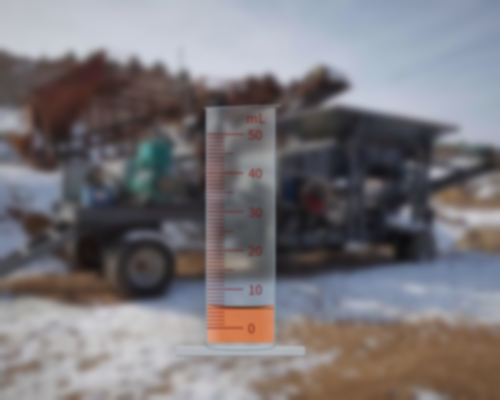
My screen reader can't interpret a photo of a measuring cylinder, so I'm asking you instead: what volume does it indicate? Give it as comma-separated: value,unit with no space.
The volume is 5,mL
